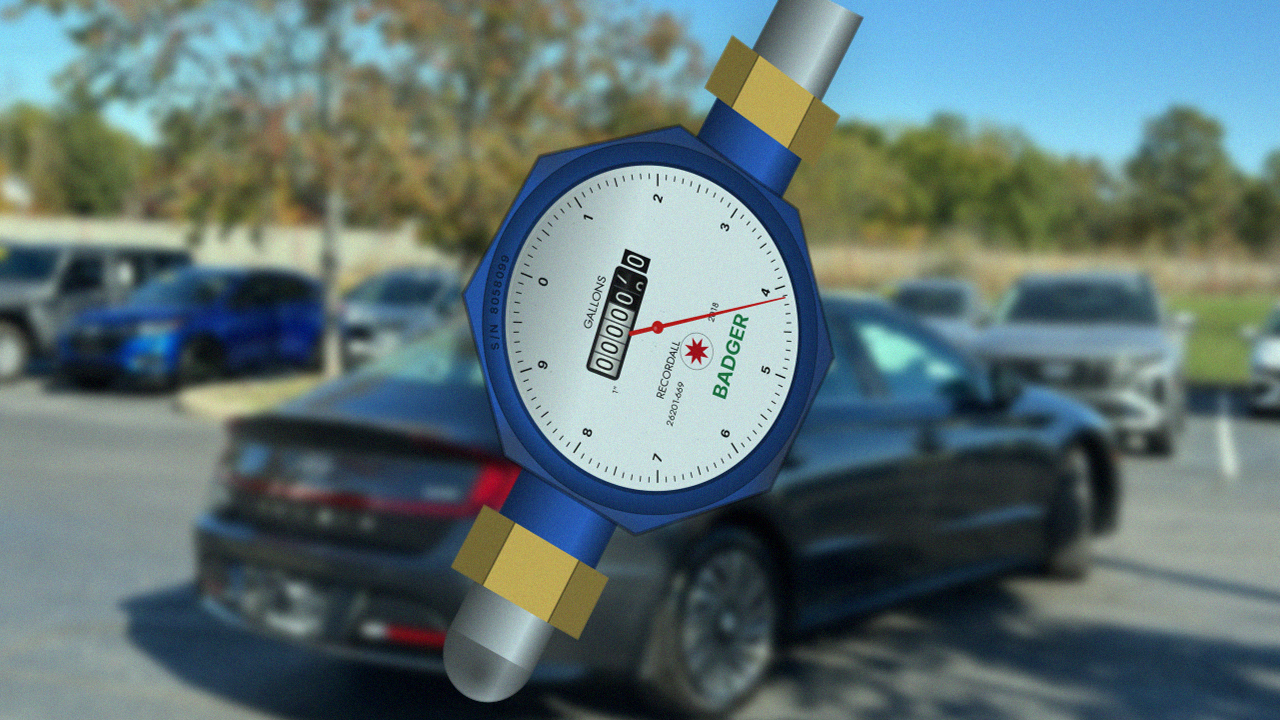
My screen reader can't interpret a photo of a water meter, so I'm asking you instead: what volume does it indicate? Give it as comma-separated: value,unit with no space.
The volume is 74.1,gal
